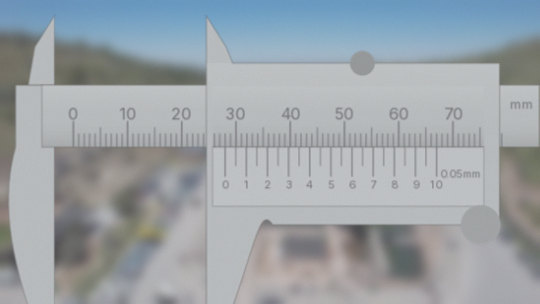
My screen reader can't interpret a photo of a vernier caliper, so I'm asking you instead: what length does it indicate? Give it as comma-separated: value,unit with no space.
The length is 28.0,mm
